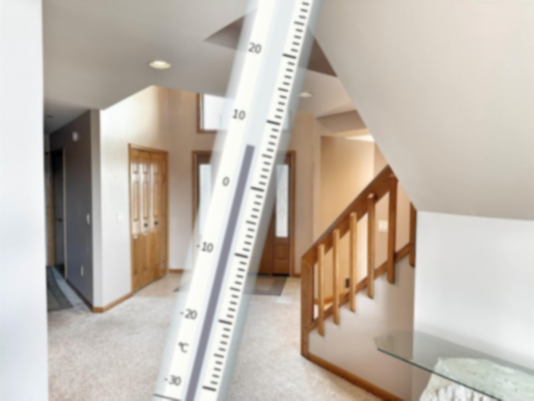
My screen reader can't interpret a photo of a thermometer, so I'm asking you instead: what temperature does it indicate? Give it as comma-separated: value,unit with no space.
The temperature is 6,°C
